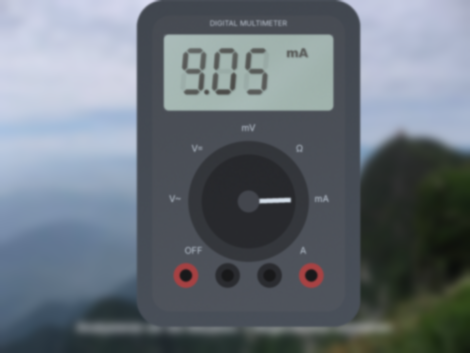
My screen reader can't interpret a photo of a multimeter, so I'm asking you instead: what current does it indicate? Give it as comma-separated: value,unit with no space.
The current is 9.05,mA
